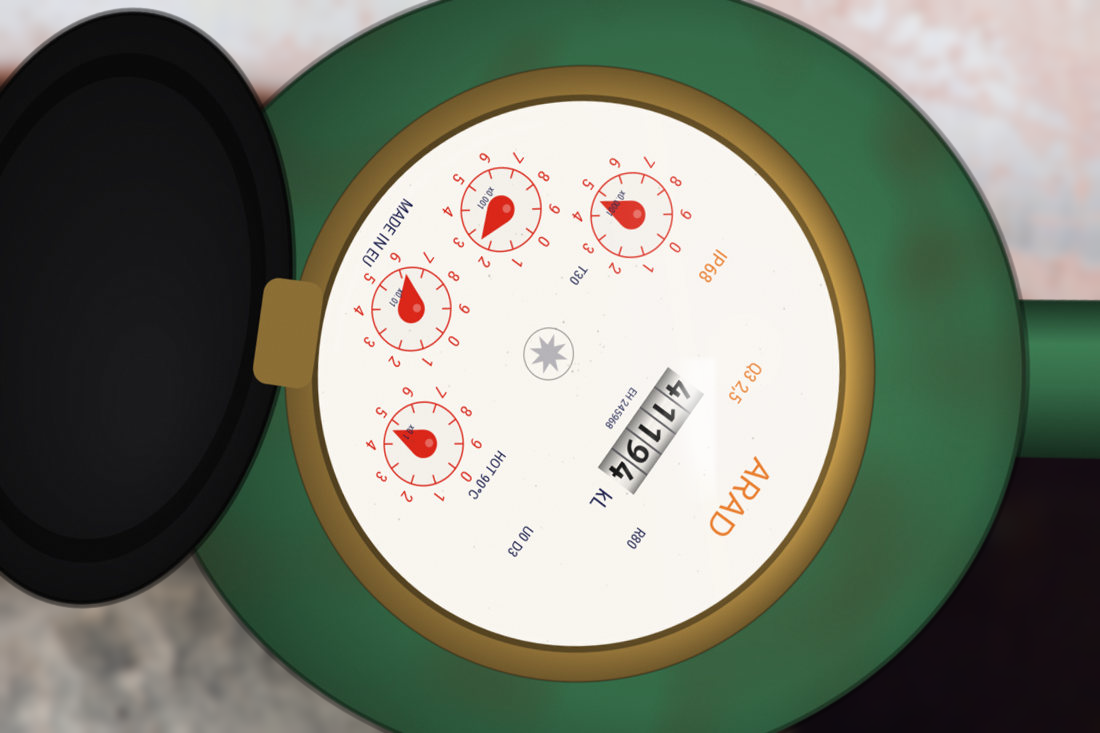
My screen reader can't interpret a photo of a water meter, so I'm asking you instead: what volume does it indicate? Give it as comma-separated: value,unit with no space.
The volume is 41194.4624,kL
